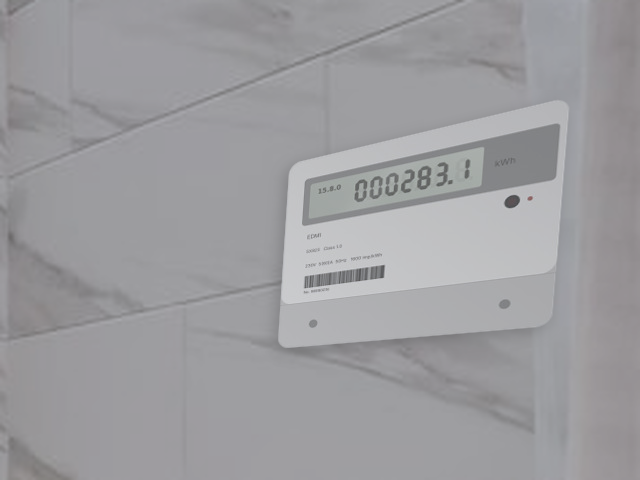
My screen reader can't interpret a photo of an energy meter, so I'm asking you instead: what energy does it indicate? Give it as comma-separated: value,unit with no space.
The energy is 283.1,kWh
